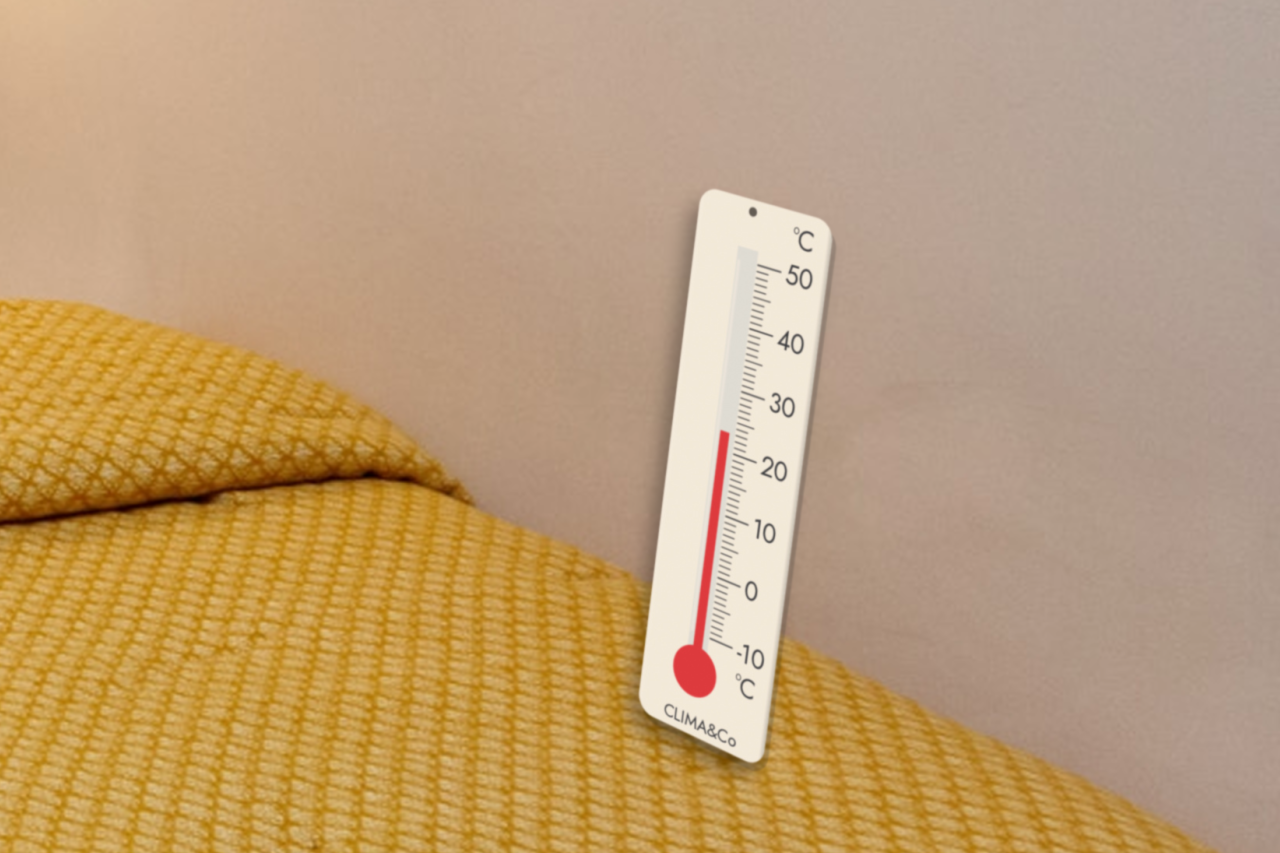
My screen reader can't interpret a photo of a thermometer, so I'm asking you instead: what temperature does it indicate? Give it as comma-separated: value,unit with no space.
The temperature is 23,°C
